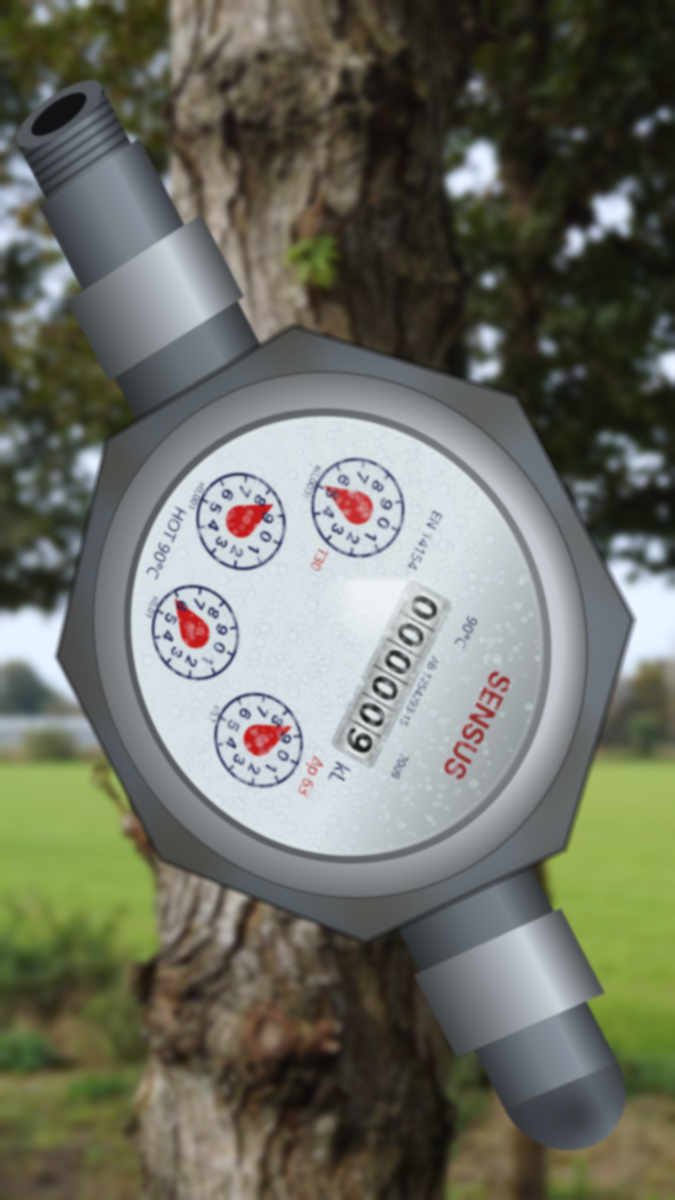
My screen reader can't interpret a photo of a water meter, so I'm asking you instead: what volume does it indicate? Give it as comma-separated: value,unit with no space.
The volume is 9.8585,kL
